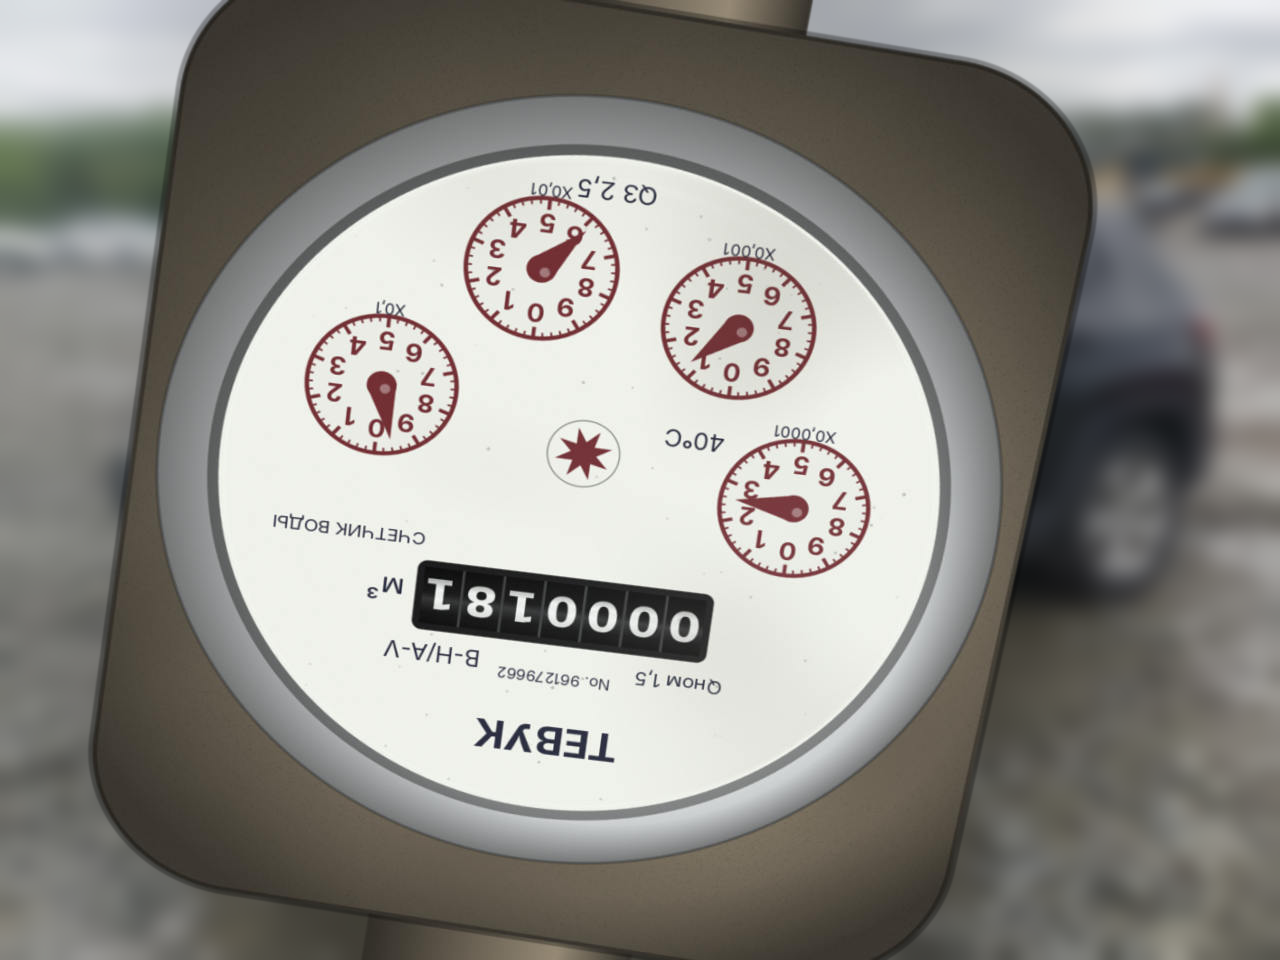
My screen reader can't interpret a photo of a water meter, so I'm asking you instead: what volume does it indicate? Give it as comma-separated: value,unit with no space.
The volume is 180.9612,m³
